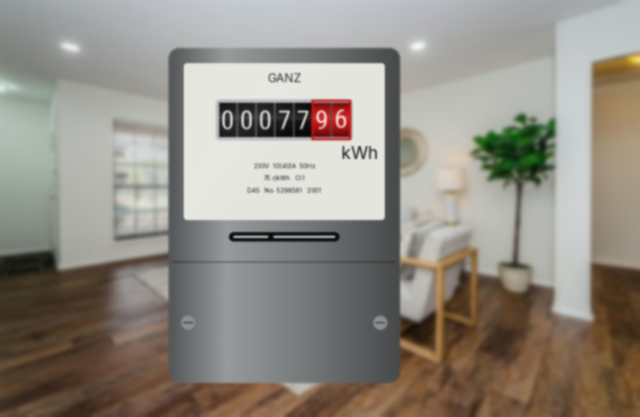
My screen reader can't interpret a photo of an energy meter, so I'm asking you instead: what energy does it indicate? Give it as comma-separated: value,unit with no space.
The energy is 77.96,kWh
